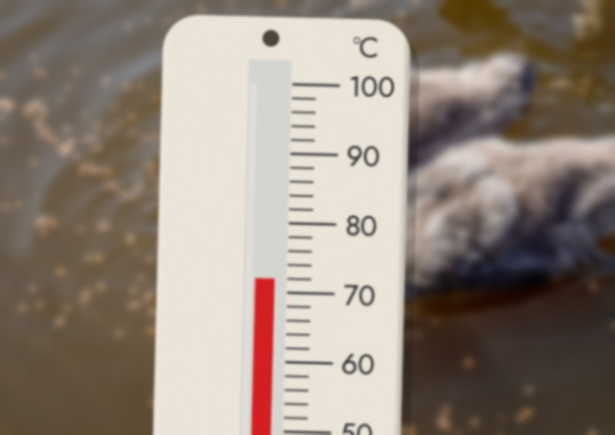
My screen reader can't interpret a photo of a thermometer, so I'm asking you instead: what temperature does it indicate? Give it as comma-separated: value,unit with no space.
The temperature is 72,°C
